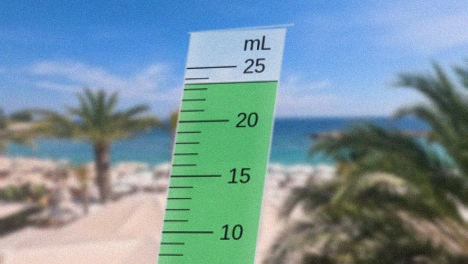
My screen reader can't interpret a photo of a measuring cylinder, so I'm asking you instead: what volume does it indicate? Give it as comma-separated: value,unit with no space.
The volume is 23.5,mL
